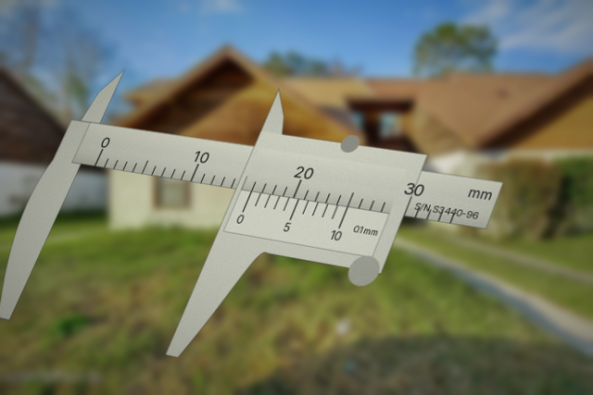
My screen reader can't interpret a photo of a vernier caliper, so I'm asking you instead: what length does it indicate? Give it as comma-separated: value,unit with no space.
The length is 16.0,mm
